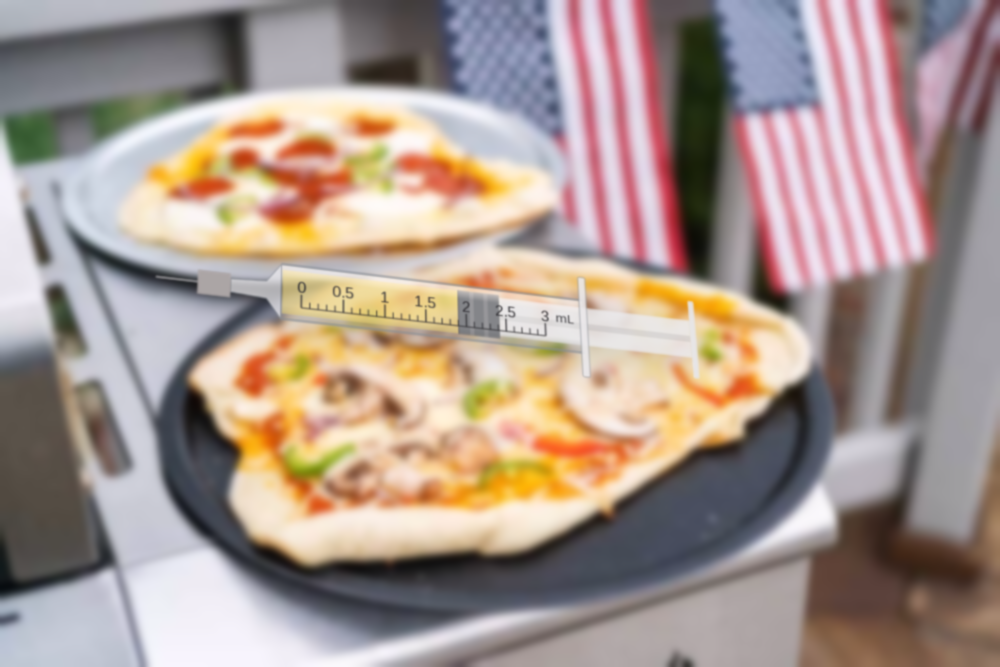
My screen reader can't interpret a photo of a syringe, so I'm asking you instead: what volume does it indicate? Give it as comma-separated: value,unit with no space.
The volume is 1.9,mL
